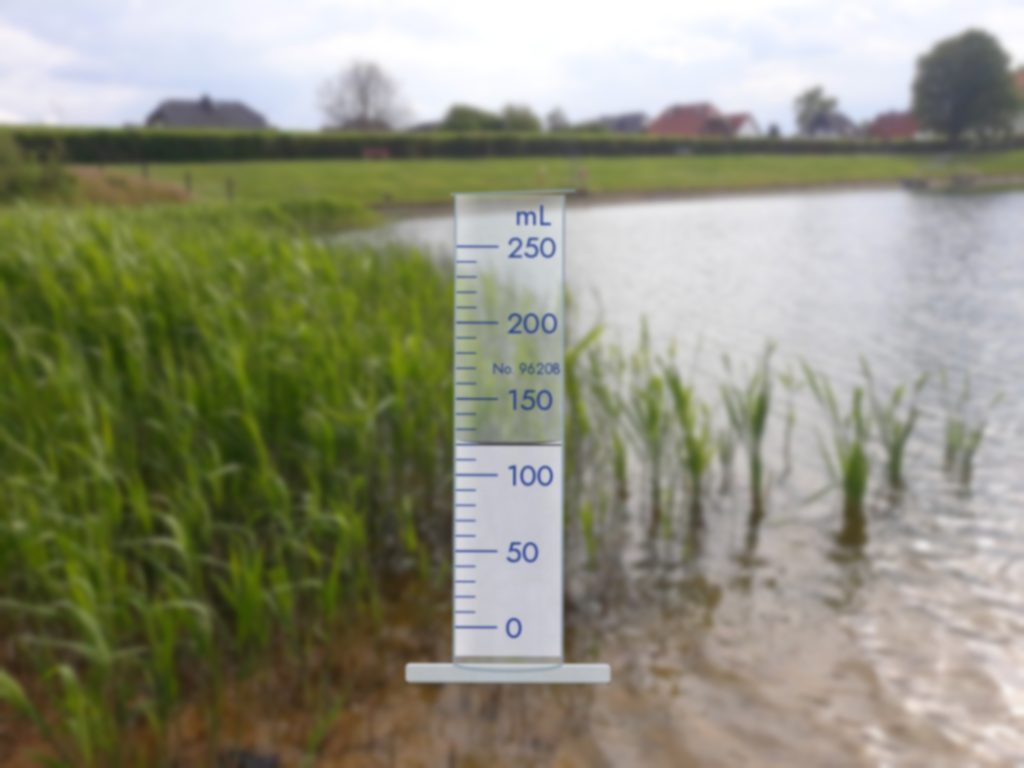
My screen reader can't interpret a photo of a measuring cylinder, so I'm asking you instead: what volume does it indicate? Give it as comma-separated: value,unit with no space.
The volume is 120,mL
